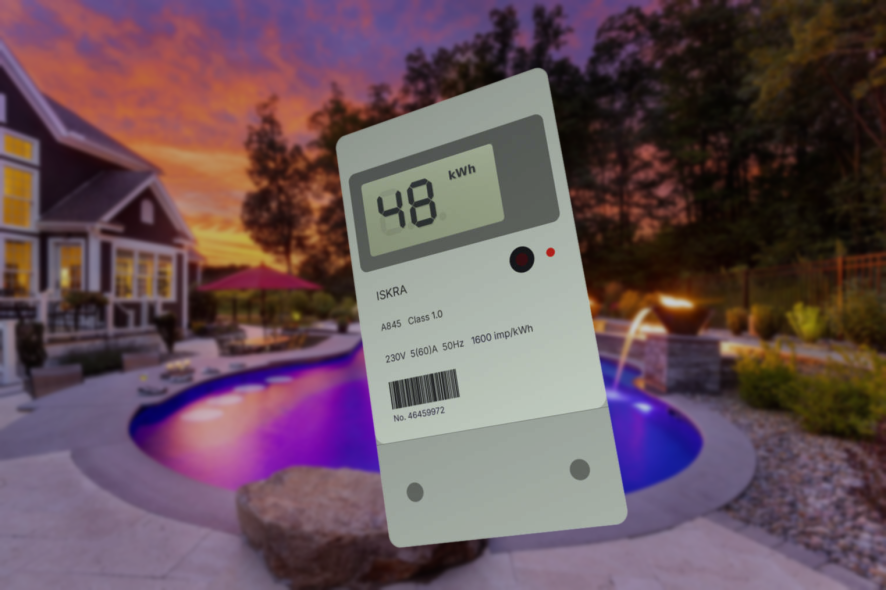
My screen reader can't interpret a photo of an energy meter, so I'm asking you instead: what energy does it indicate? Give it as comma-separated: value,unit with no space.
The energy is 48,kWh
